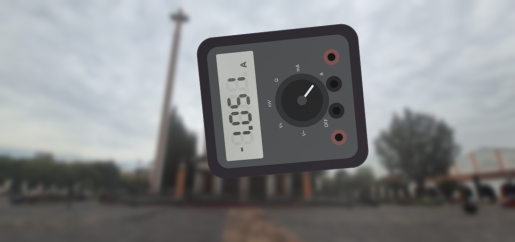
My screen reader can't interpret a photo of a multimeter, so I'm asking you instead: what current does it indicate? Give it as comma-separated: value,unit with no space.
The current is -1.051,A
